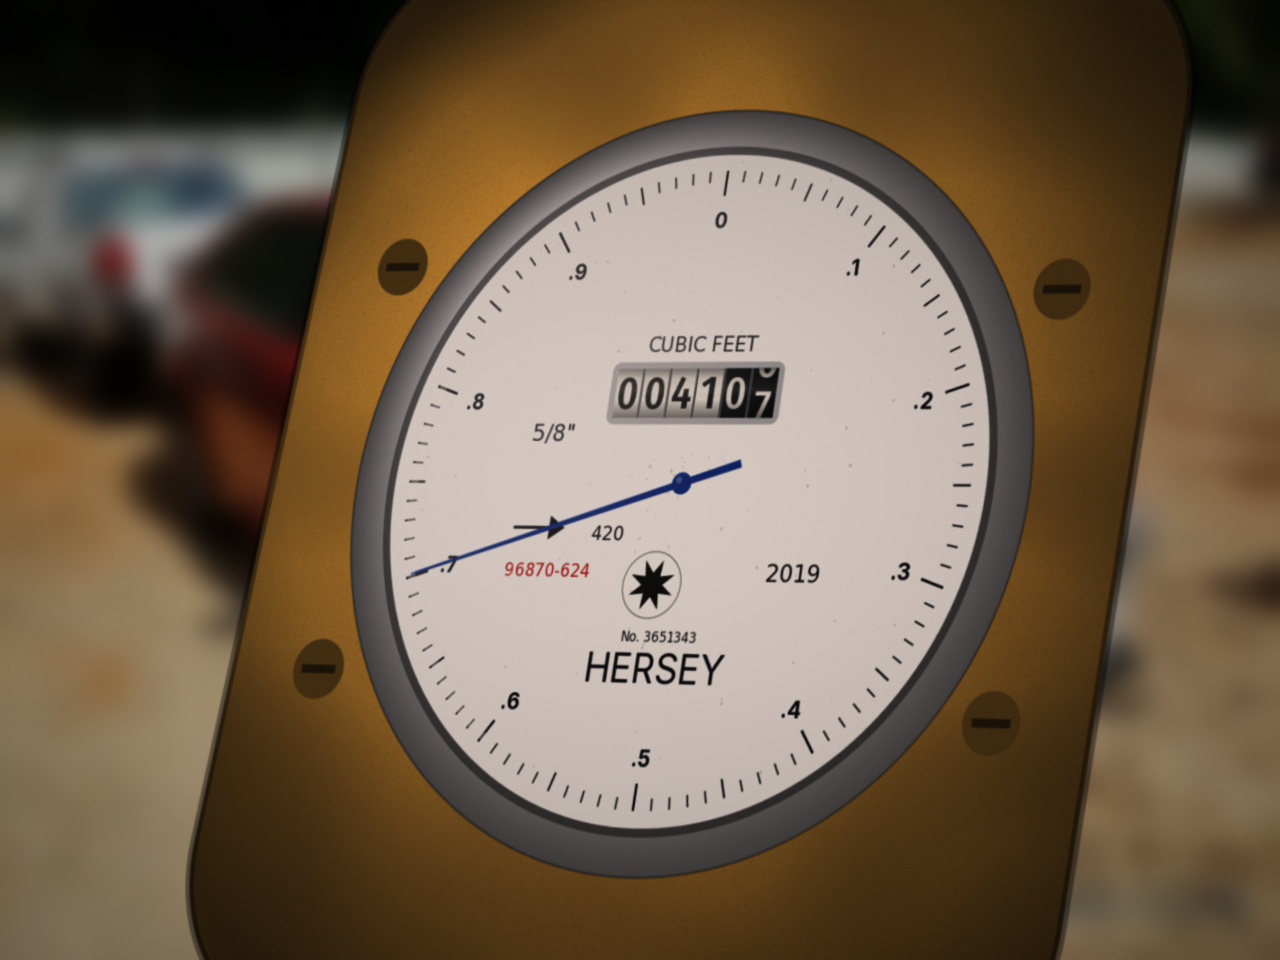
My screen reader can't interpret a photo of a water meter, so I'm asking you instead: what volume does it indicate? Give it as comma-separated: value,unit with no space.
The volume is 4106.70,ft³
